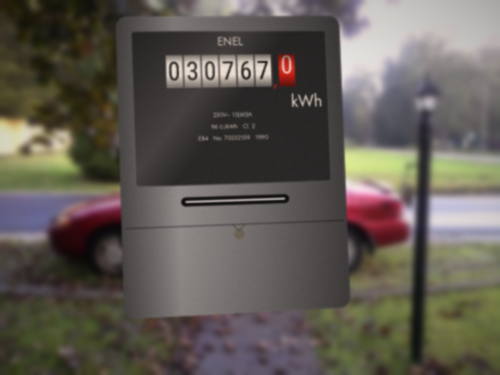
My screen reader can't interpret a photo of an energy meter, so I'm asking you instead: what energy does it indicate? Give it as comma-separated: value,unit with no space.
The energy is 30767.0,kWh
